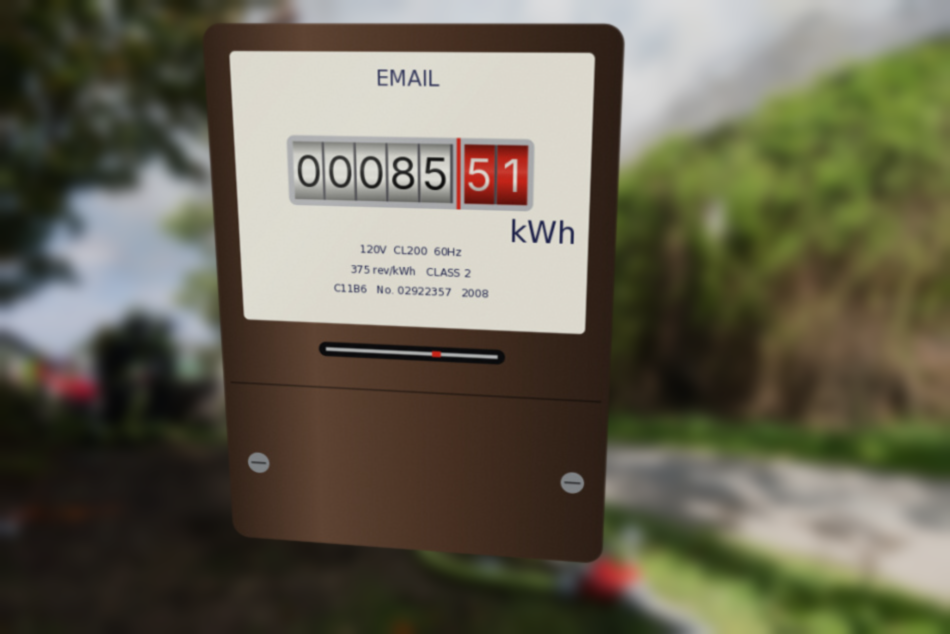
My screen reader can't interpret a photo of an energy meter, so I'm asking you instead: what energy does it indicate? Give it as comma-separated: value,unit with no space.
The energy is 85.51,kWh
